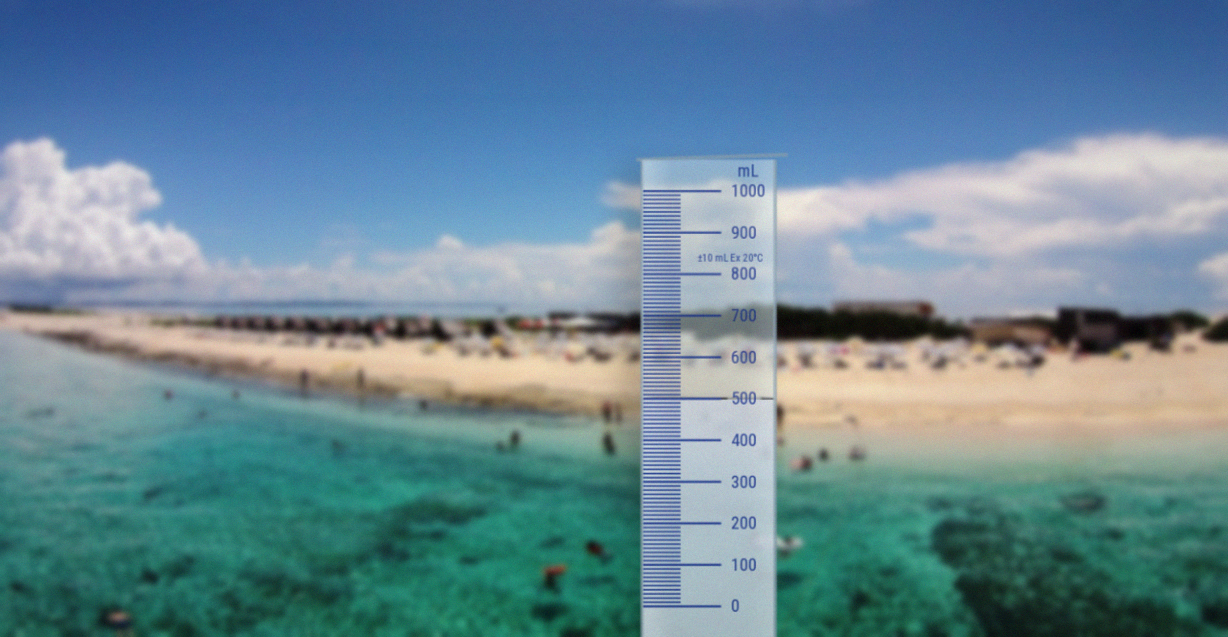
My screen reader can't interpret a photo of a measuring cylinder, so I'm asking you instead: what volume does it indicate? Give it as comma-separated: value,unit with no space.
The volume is 500,mL
